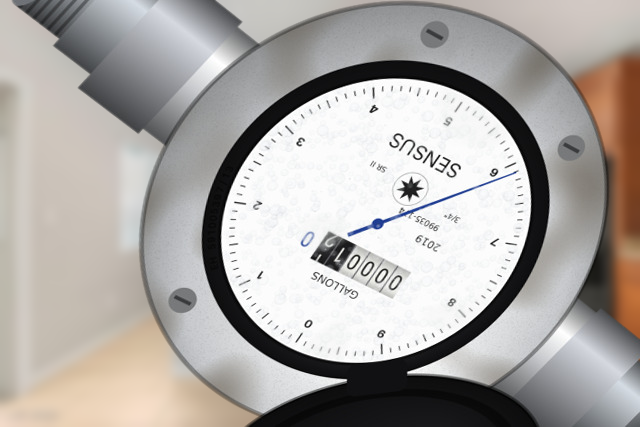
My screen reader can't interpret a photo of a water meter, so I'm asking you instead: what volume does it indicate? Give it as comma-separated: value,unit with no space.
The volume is 116.1,gal
